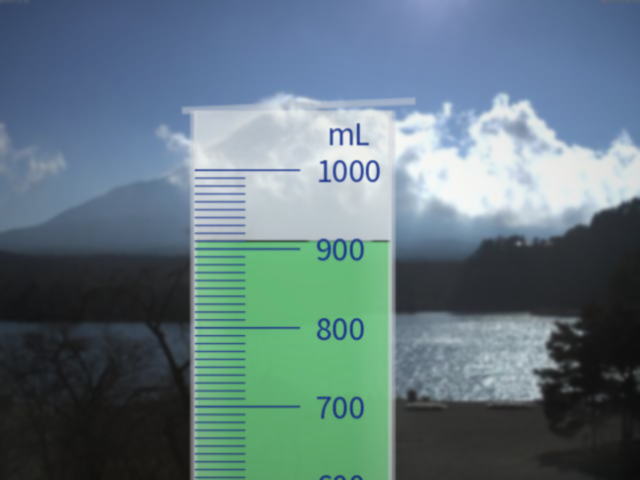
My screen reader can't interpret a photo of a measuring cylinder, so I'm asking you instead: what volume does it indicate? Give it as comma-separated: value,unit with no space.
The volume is 910,mL
